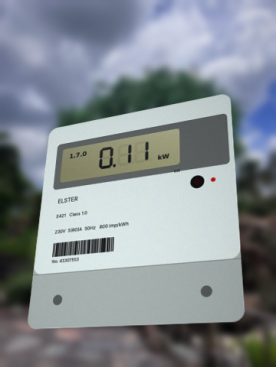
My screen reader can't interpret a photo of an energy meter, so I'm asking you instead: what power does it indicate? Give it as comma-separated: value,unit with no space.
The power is 0.11,kW
